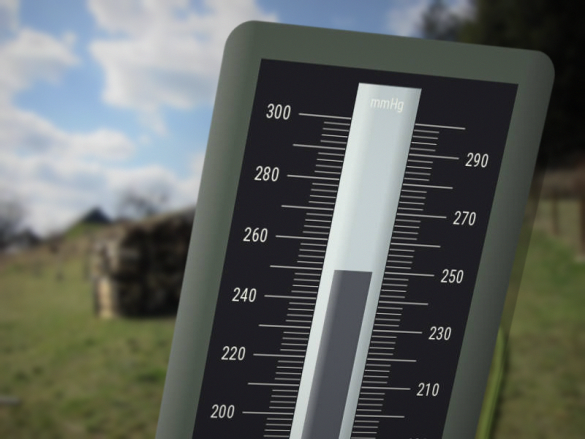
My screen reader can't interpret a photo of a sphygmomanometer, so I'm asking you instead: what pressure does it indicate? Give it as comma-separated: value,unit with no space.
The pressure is 250,mmHg
